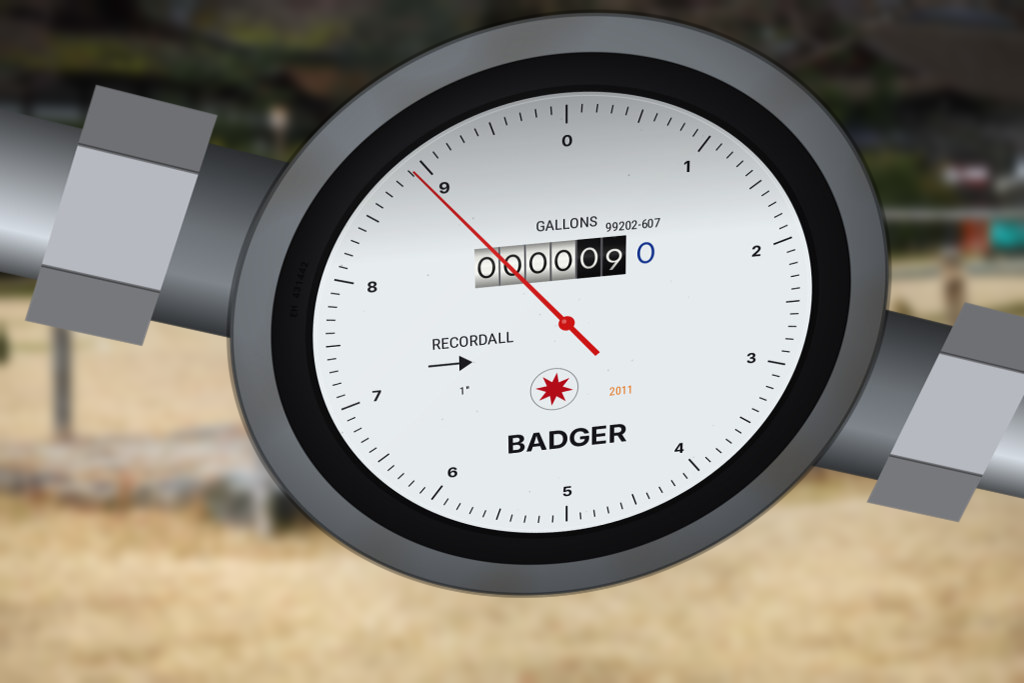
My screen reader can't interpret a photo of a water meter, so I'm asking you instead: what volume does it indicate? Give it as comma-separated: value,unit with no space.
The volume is 88.9,gal
